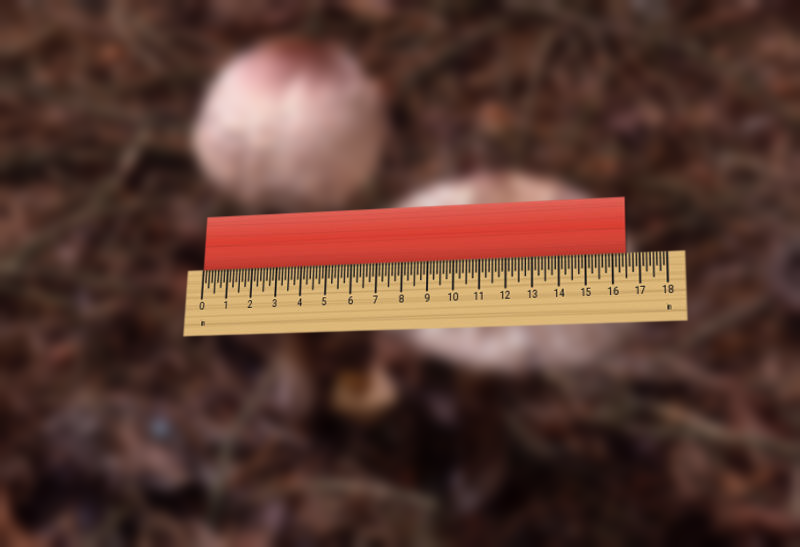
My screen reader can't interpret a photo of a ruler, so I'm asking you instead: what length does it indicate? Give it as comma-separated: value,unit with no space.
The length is 16.5,in
